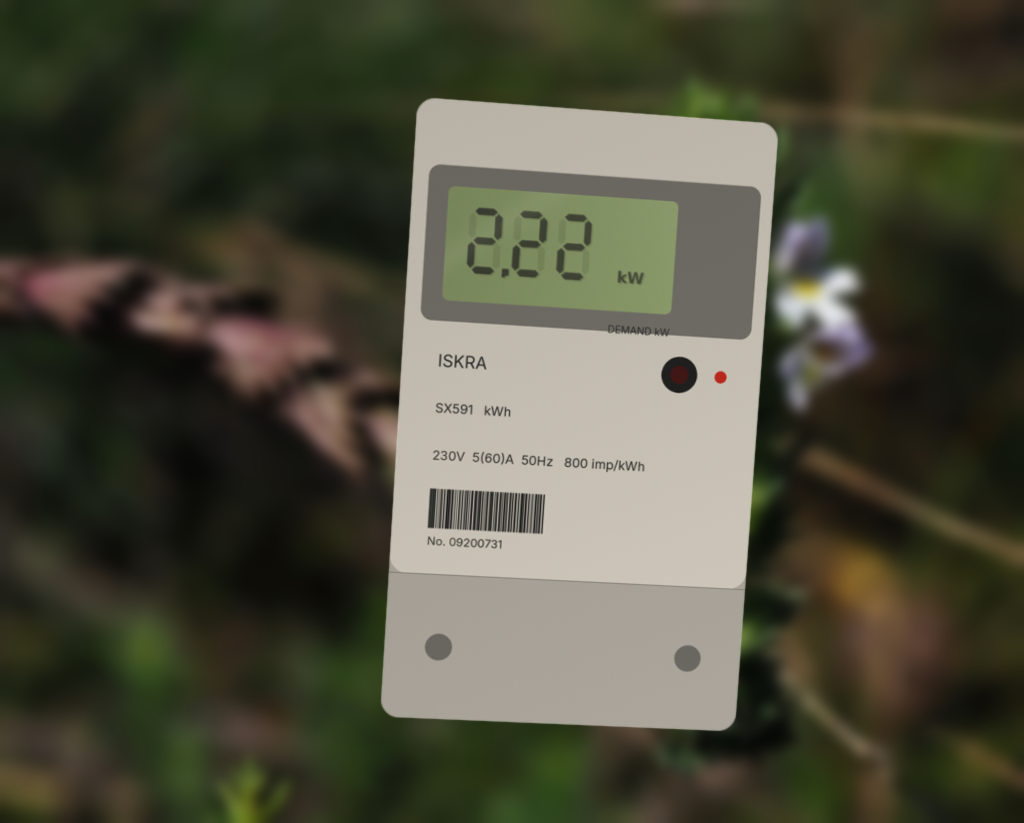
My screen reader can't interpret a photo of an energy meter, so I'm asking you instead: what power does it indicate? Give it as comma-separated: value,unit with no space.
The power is 2.22,kW
